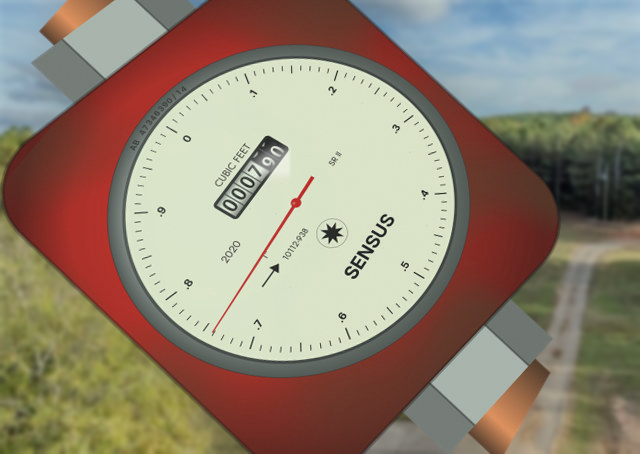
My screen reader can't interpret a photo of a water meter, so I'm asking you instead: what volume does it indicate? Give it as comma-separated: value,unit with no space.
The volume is 789.74,ft³
